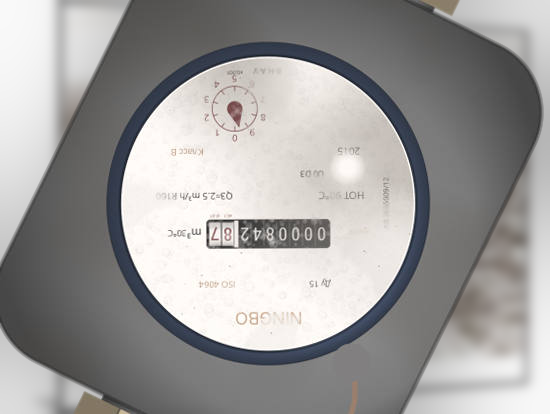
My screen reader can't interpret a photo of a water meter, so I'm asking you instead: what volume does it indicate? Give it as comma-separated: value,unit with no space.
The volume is 842.869,m³
